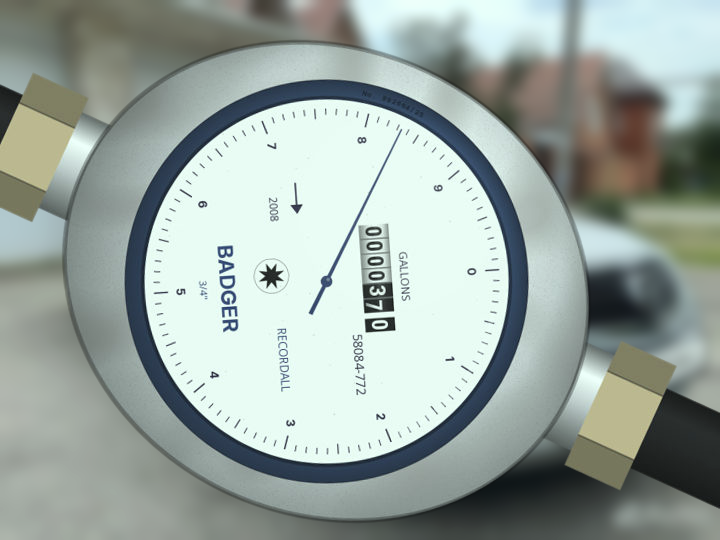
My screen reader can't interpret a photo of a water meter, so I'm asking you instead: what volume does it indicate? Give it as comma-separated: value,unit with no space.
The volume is 368.3,gal
